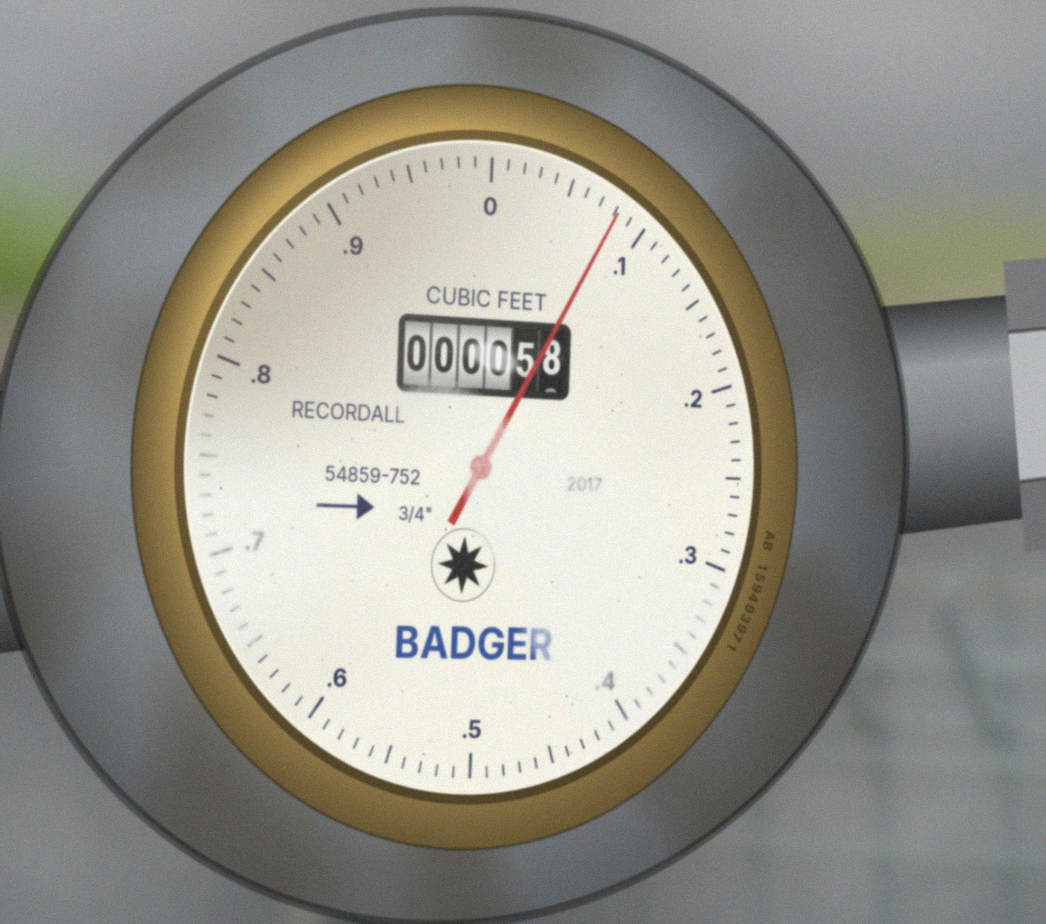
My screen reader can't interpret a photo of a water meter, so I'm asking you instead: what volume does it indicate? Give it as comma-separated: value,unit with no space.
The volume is 58.08,ft³
